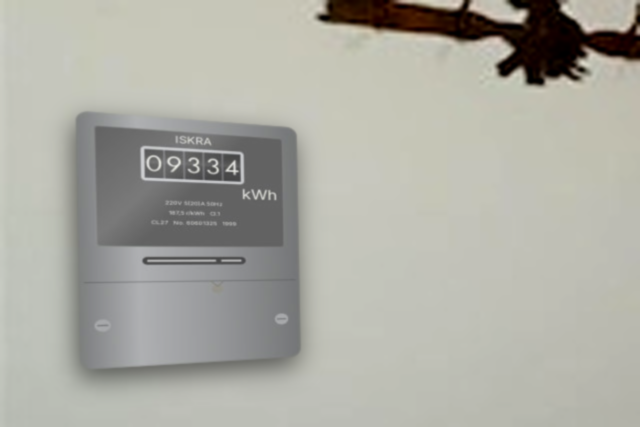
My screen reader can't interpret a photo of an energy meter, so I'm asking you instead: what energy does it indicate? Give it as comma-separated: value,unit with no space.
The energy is 9334,kWh
